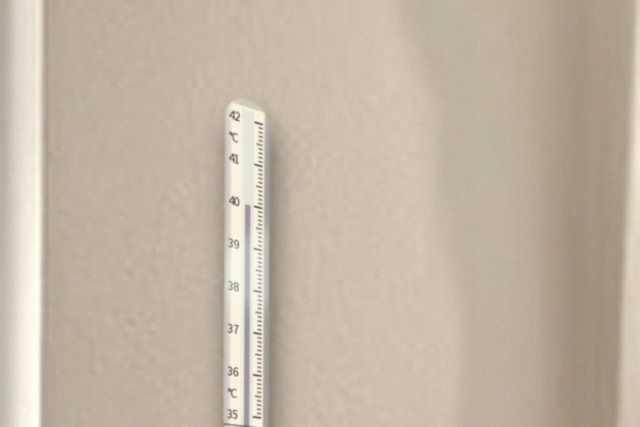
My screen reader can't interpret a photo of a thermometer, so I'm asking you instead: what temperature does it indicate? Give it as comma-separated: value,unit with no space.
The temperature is 40,°C
